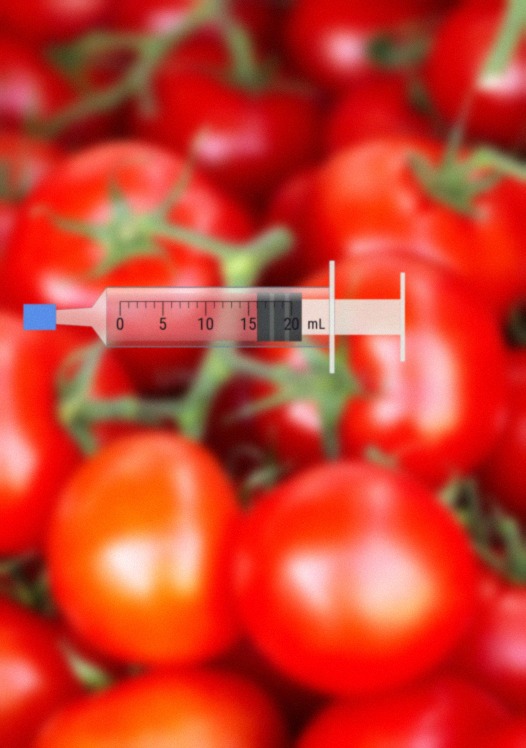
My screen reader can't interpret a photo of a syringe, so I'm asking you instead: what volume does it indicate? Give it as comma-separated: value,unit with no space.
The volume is 16,mL
